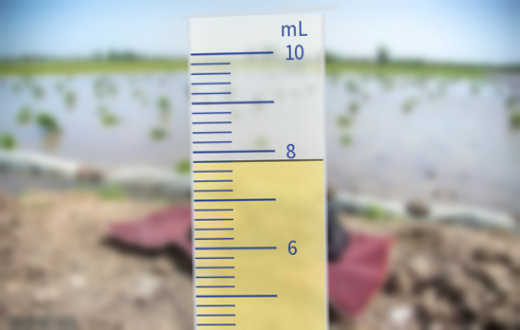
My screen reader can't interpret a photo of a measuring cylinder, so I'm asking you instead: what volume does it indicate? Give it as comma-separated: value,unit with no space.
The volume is 7.8,mL
